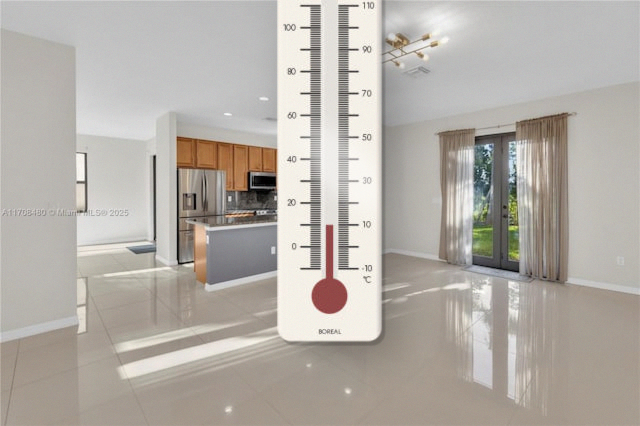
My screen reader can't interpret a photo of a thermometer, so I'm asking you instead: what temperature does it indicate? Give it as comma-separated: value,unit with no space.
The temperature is 10,°C
